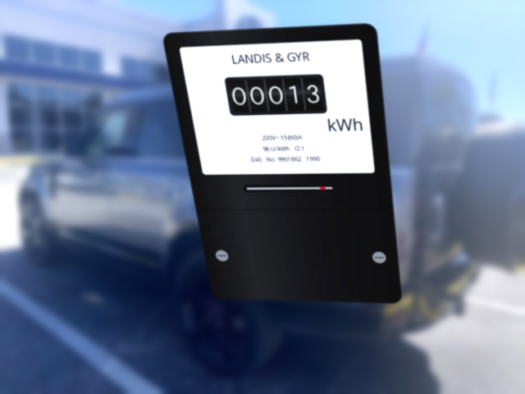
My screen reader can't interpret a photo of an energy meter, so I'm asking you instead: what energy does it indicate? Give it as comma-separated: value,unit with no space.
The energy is 13,kWh
